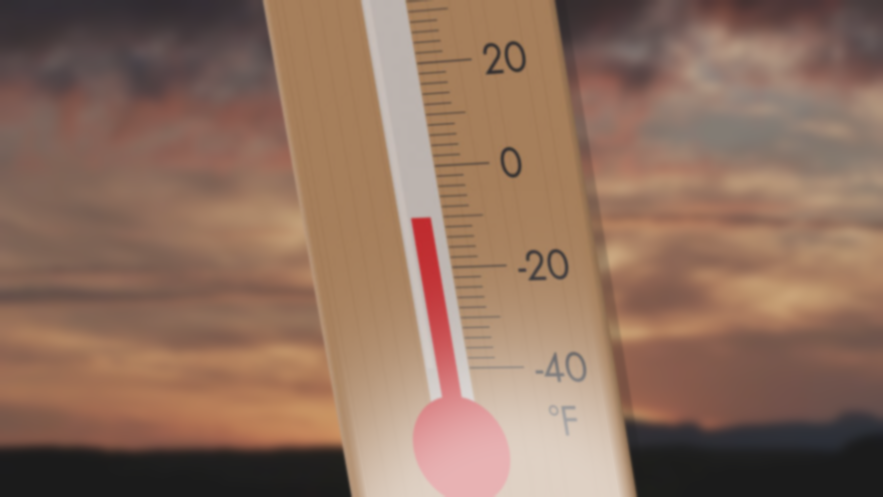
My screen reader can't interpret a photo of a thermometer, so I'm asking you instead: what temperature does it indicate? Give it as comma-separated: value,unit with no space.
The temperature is -10,°F
